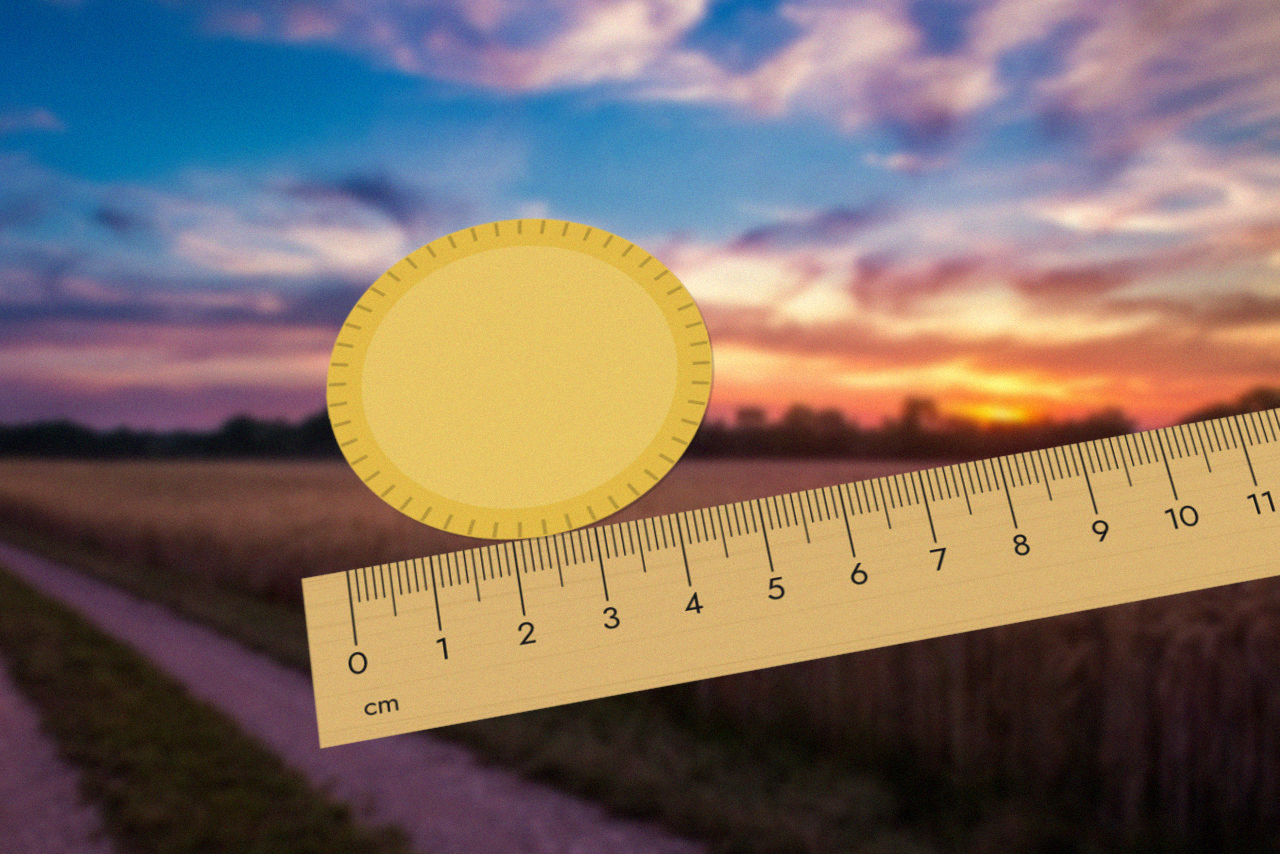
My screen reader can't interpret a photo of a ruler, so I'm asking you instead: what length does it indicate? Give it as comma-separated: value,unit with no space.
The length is 4.8,cm
